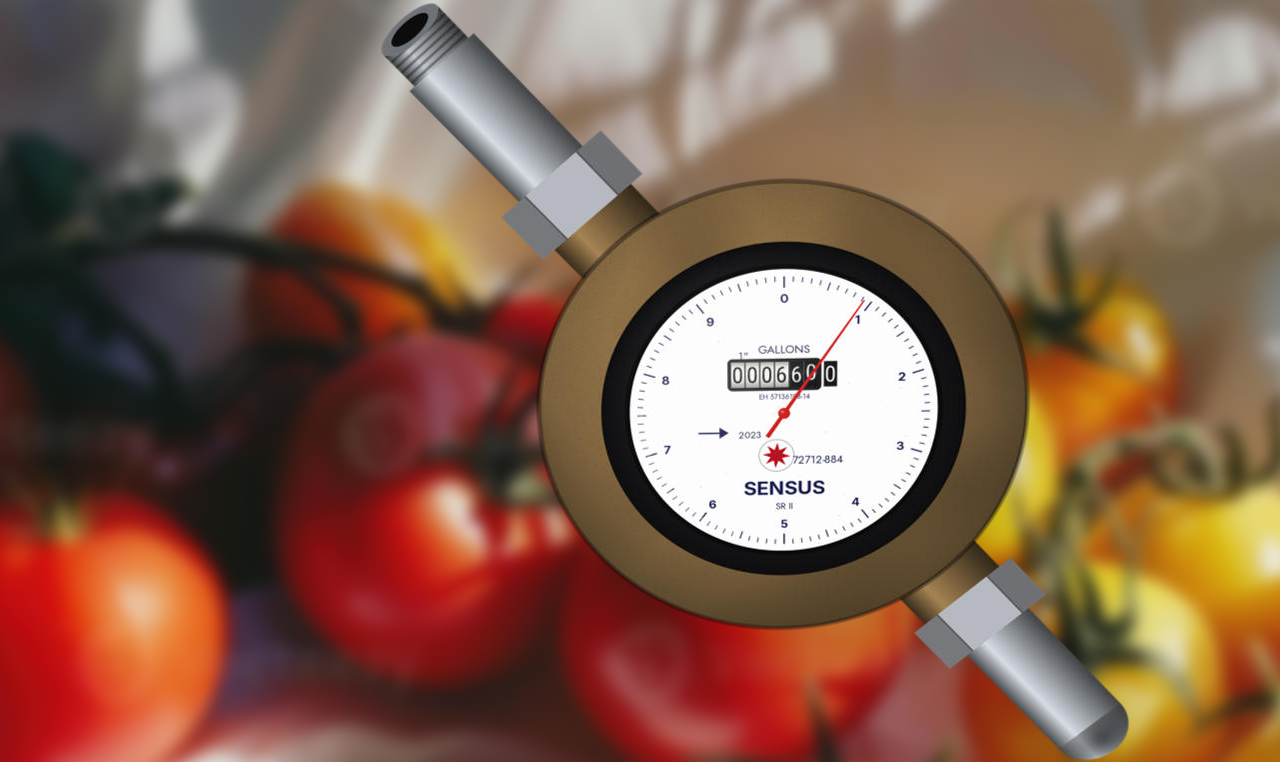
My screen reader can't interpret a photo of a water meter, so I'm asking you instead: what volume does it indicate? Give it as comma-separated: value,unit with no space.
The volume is 6600.9,gal
